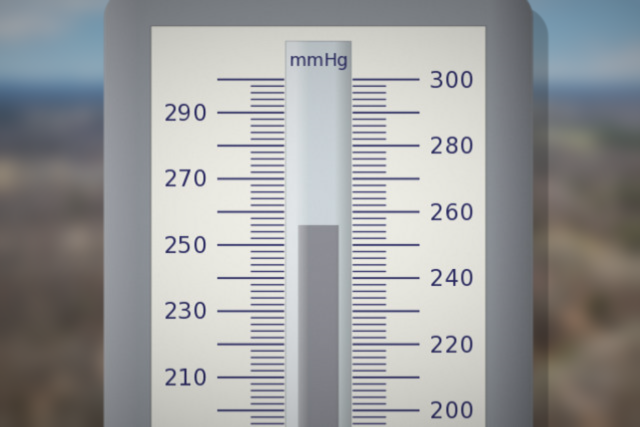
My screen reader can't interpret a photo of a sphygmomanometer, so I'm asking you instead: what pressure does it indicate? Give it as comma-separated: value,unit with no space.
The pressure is 256,mmHg
